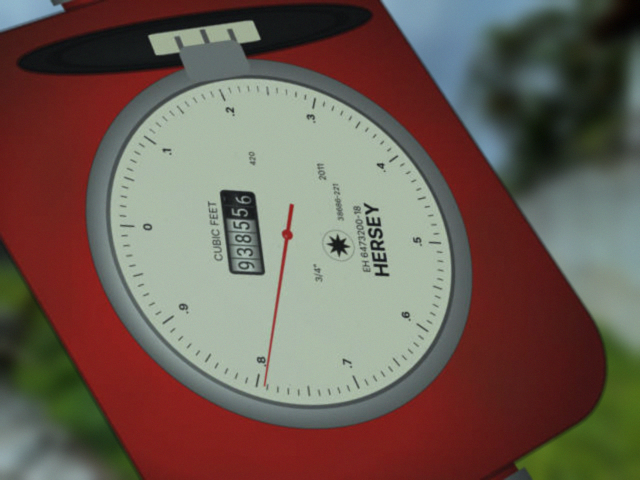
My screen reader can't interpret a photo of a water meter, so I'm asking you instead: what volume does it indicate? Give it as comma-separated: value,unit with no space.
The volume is 938555.79,ft³
